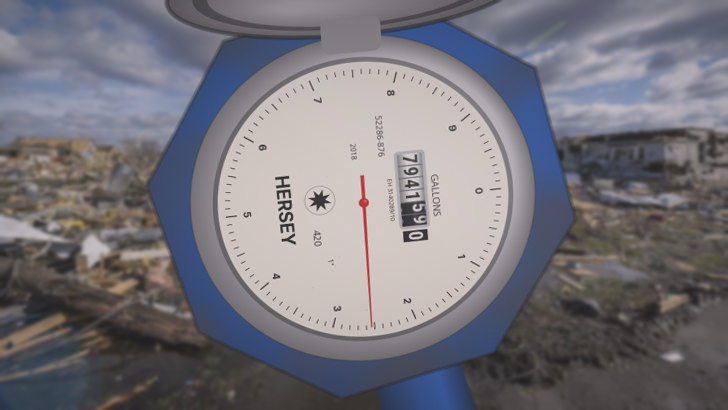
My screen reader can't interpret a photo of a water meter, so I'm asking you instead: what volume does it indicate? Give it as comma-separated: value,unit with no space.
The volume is 7941592.5,gal
